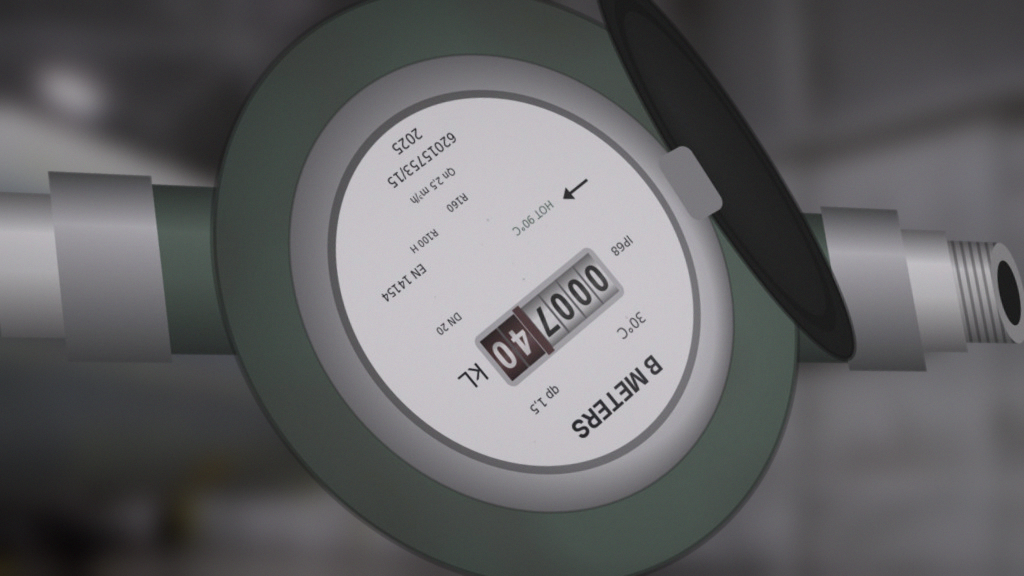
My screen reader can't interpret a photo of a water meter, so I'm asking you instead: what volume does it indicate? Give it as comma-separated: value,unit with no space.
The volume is 7.40,kL
